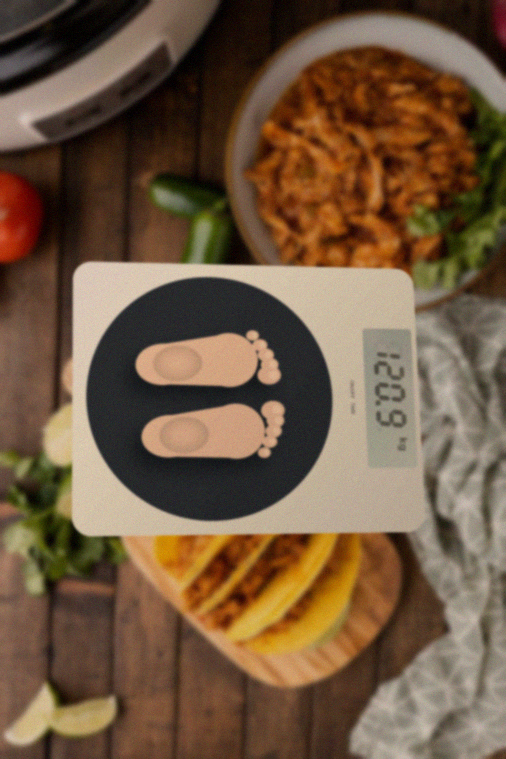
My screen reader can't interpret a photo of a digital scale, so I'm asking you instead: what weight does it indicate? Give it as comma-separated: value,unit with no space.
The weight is 120.9,kg
